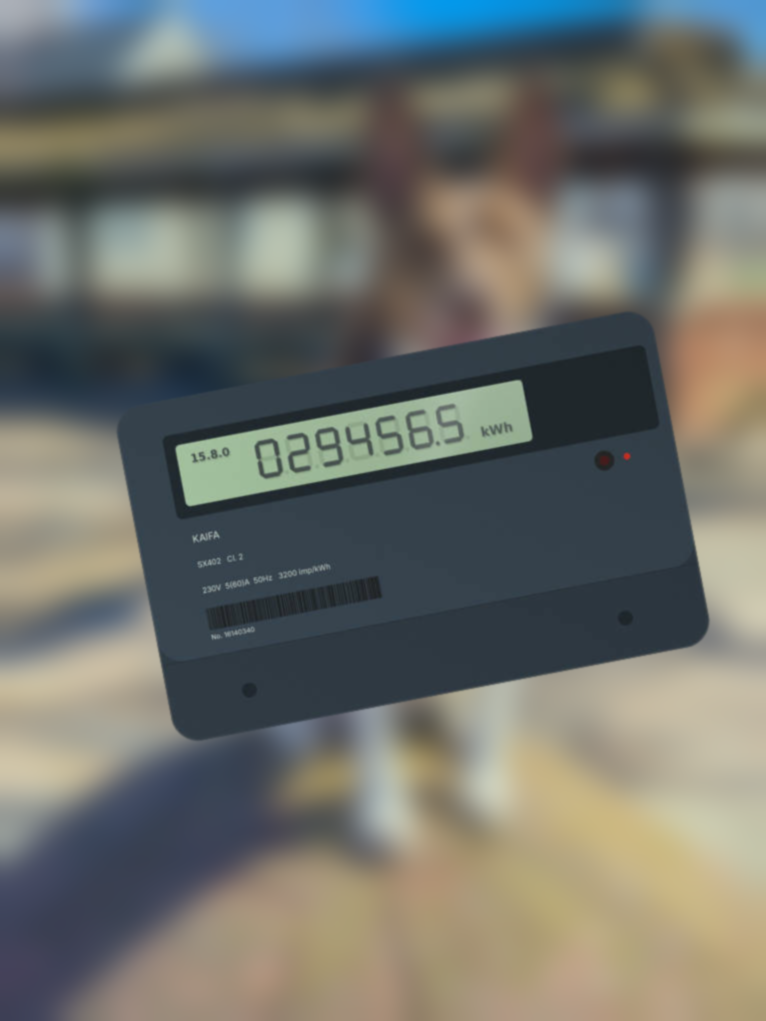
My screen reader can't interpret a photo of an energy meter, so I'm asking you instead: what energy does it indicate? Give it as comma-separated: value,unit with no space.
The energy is 29456.5,kWh
